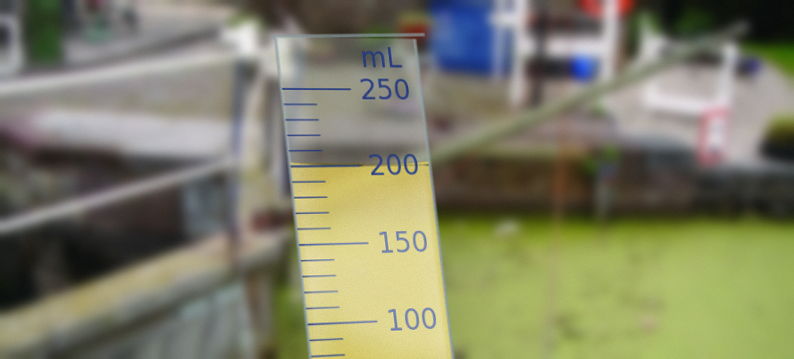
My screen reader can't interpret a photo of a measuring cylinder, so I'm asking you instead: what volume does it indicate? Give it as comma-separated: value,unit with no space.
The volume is 200,mL
